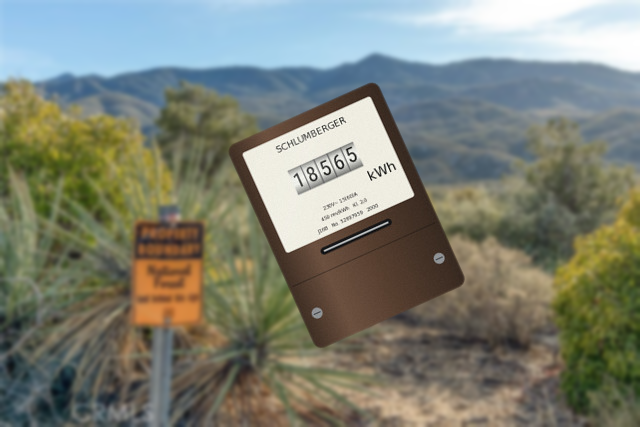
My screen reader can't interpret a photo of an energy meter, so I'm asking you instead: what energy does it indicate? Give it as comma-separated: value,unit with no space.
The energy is 18565,kWh
